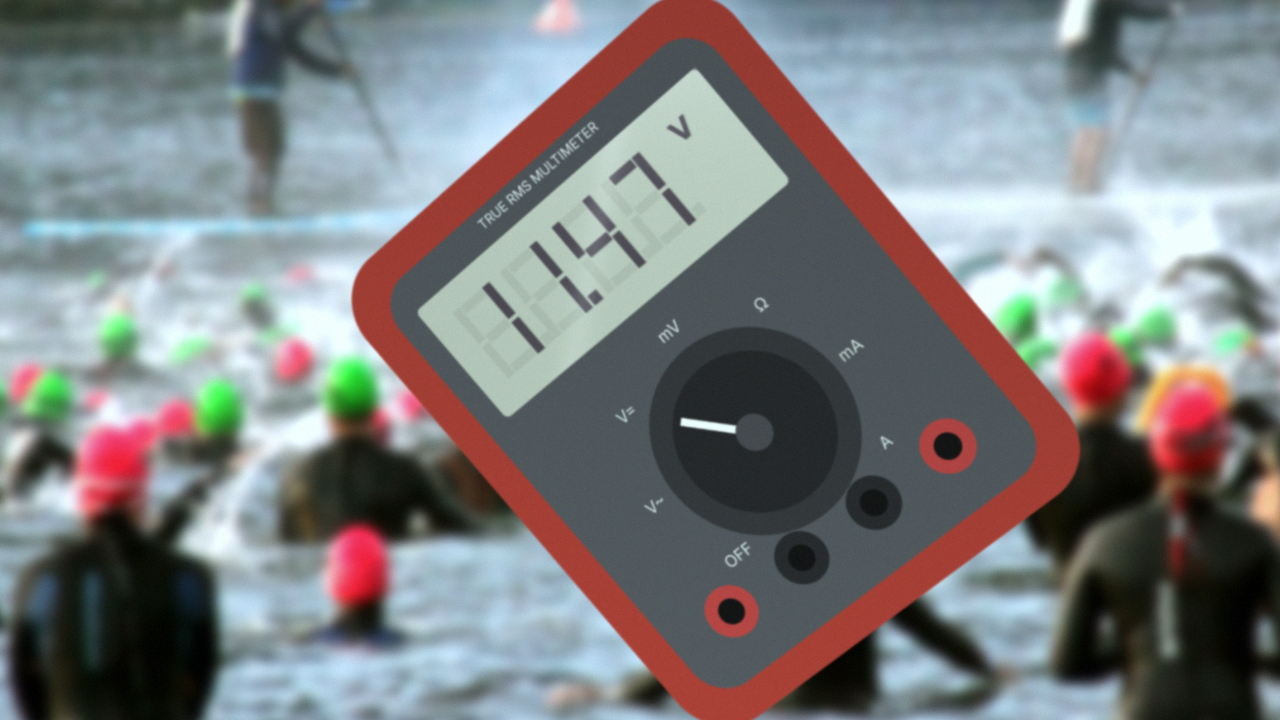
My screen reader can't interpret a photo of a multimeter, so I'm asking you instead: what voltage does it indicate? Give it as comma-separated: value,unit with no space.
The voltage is 11.47,V
